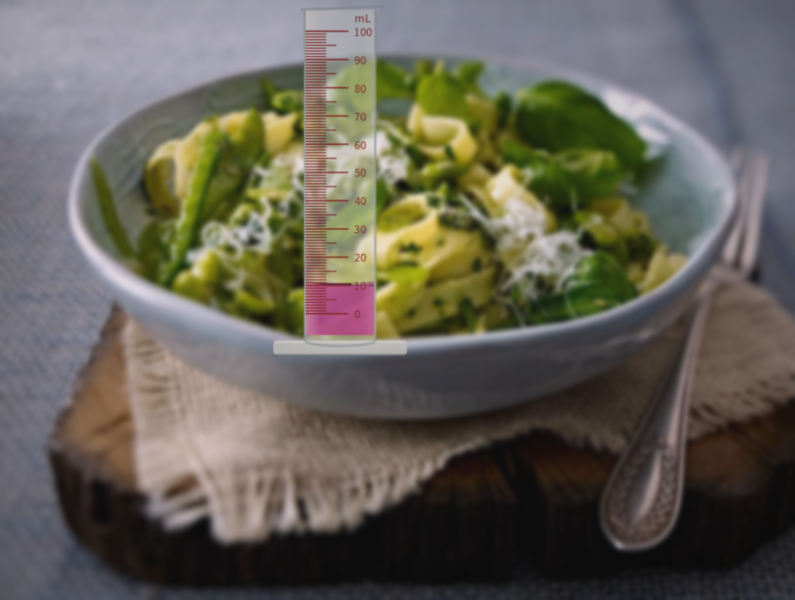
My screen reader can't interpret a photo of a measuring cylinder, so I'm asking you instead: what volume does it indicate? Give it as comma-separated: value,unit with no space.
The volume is 10,mL
